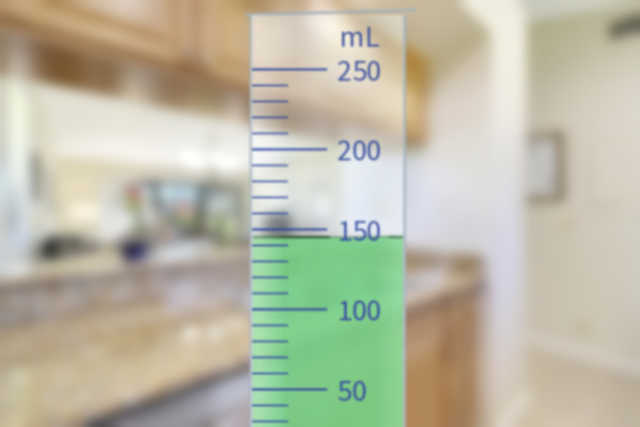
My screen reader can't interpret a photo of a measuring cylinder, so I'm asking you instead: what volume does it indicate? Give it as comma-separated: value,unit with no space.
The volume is 145,mL
